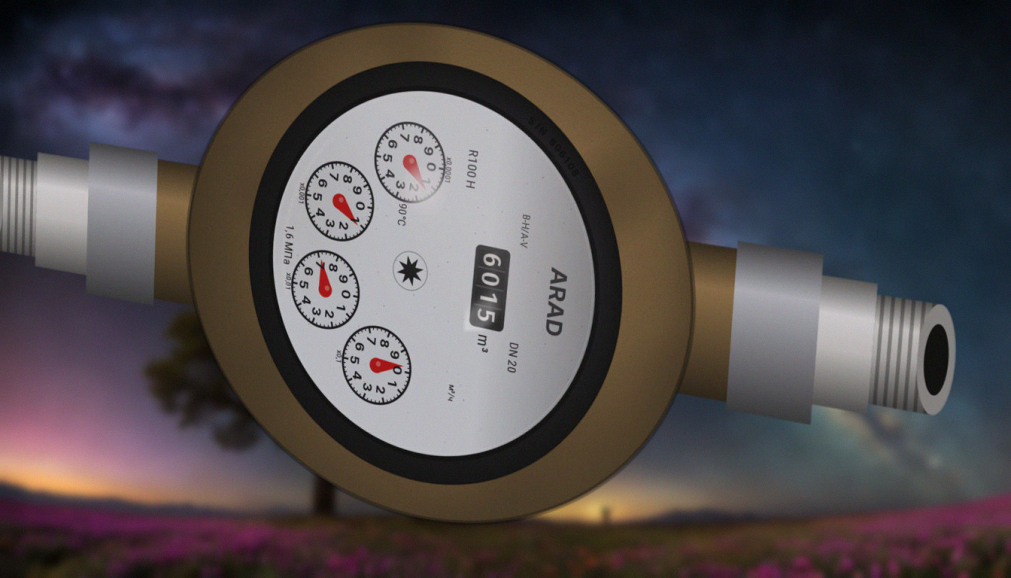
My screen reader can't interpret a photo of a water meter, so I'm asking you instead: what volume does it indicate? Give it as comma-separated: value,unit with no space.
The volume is 6014.9711,m³
